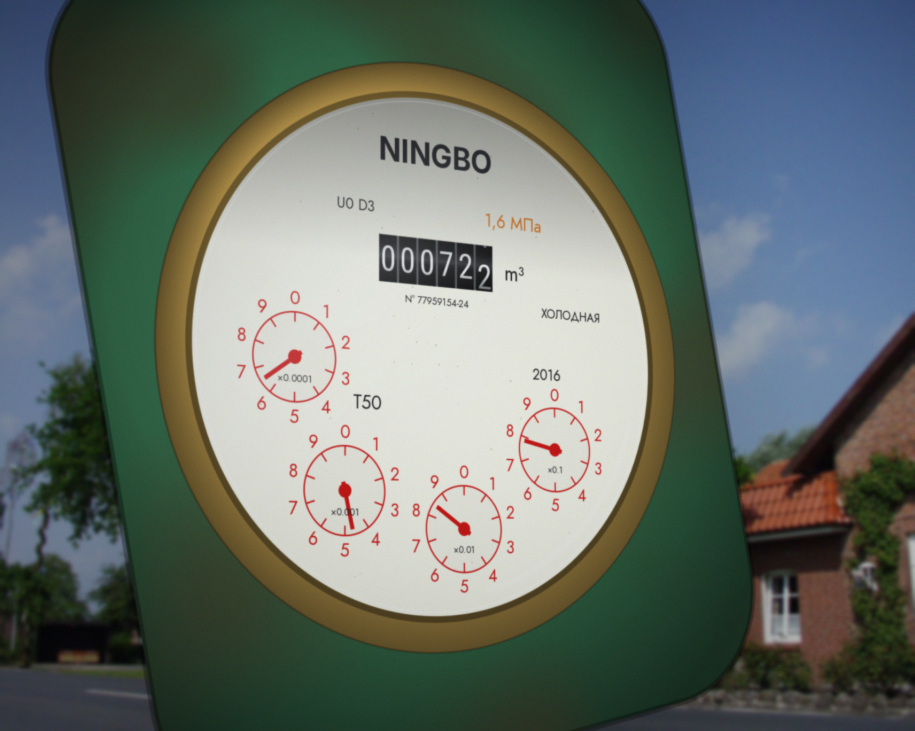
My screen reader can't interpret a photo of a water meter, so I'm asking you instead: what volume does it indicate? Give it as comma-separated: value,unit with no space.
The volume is 721.7846,m³
